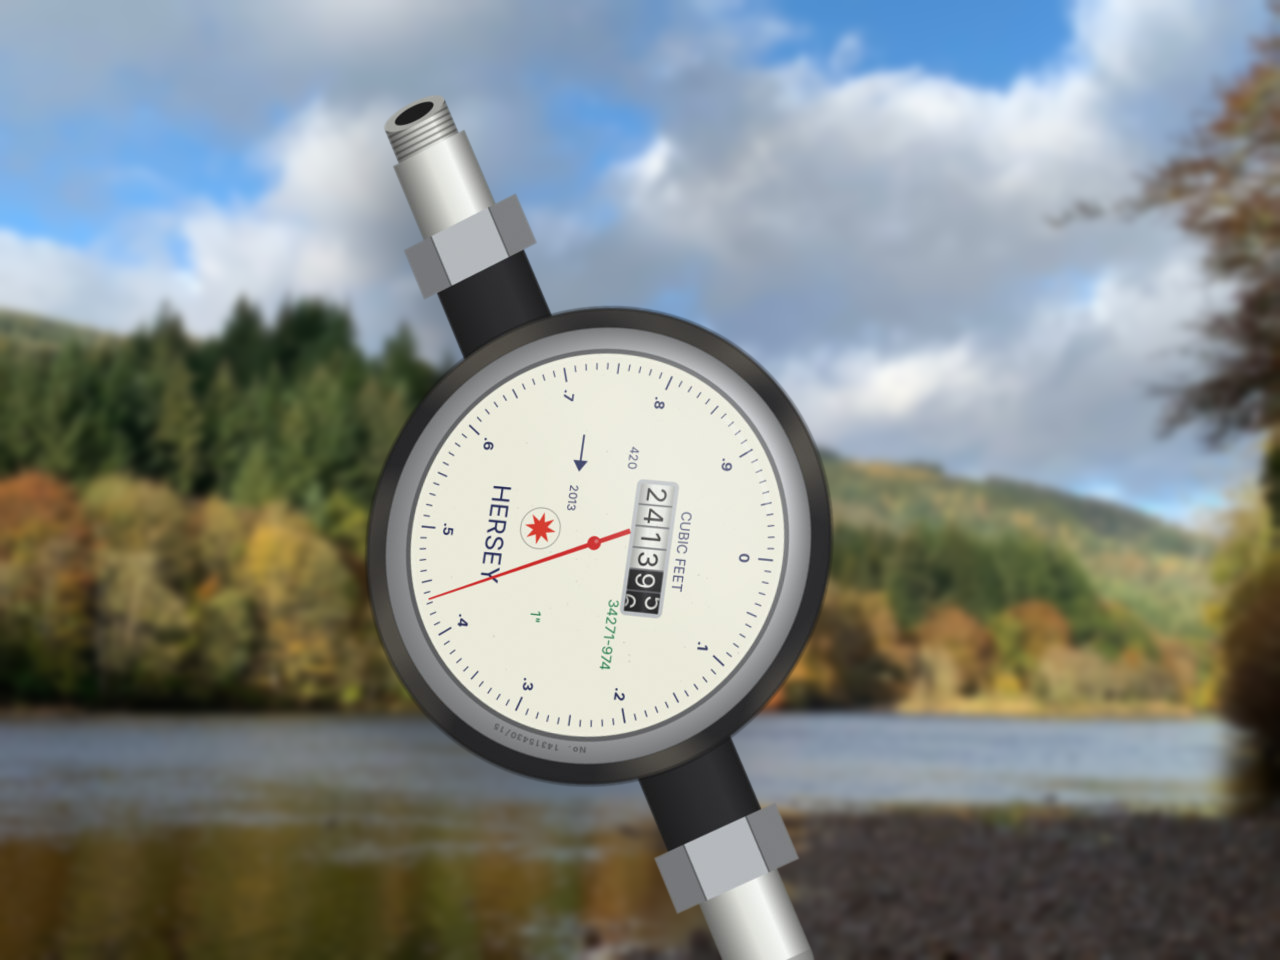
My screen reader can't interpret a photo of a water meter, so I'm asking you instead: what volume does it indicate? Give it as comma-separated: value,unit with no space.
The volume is 241395.43,ft³
